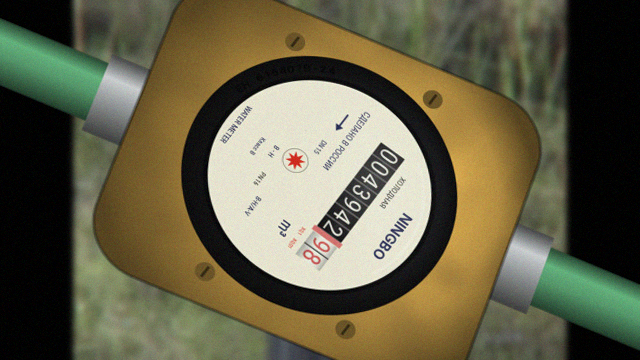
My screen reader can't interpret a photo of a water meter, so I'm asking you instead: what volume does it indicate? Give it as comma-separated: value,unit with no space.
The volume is 43942.98,m³
